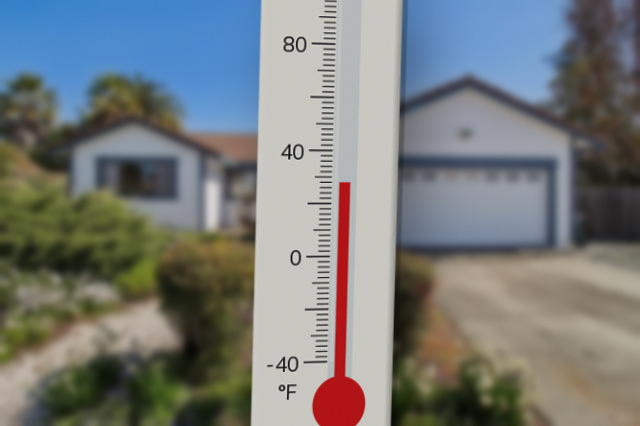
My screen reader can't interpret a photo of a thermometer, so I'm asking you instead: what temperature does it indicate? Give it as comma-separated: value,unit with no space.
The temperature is 28,°F
